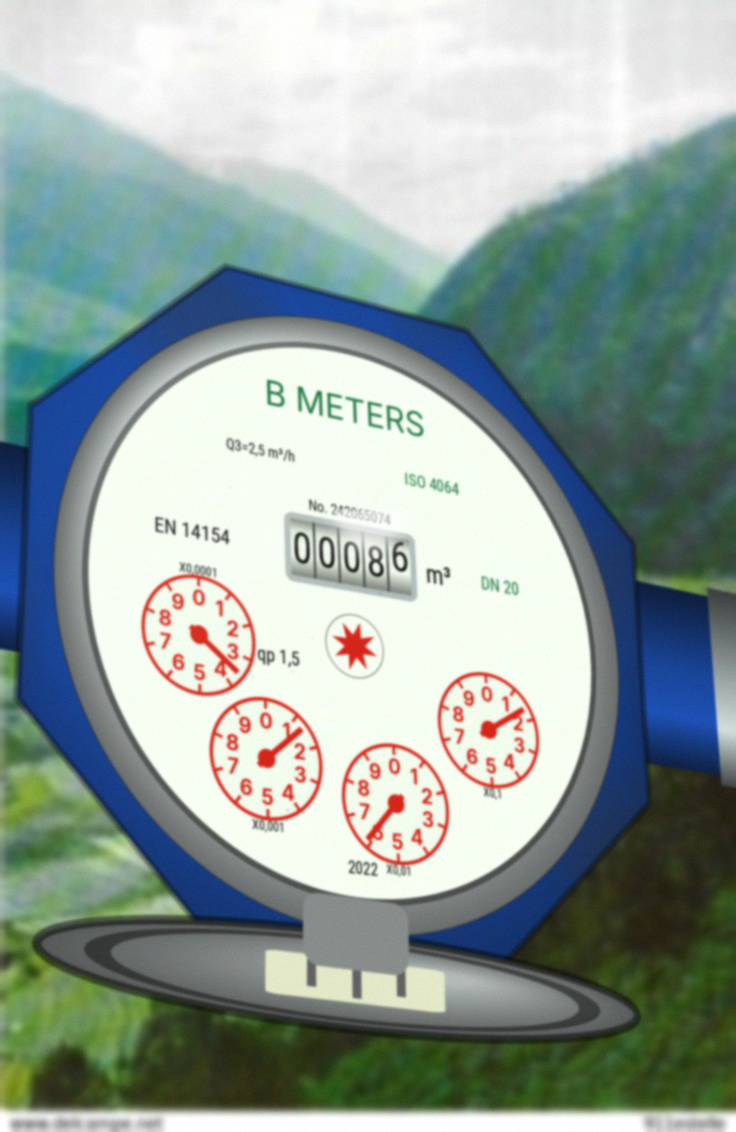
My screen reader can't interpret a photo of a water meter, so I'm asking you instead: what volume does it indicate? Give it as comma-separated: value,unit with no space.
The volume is 86.1613,m³
